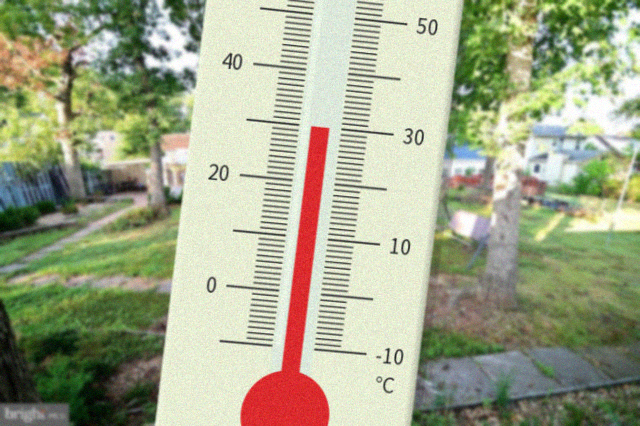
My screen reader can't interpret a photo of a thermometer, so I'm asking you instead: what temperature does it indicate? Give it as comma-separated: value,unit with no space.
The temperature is 30,°C
